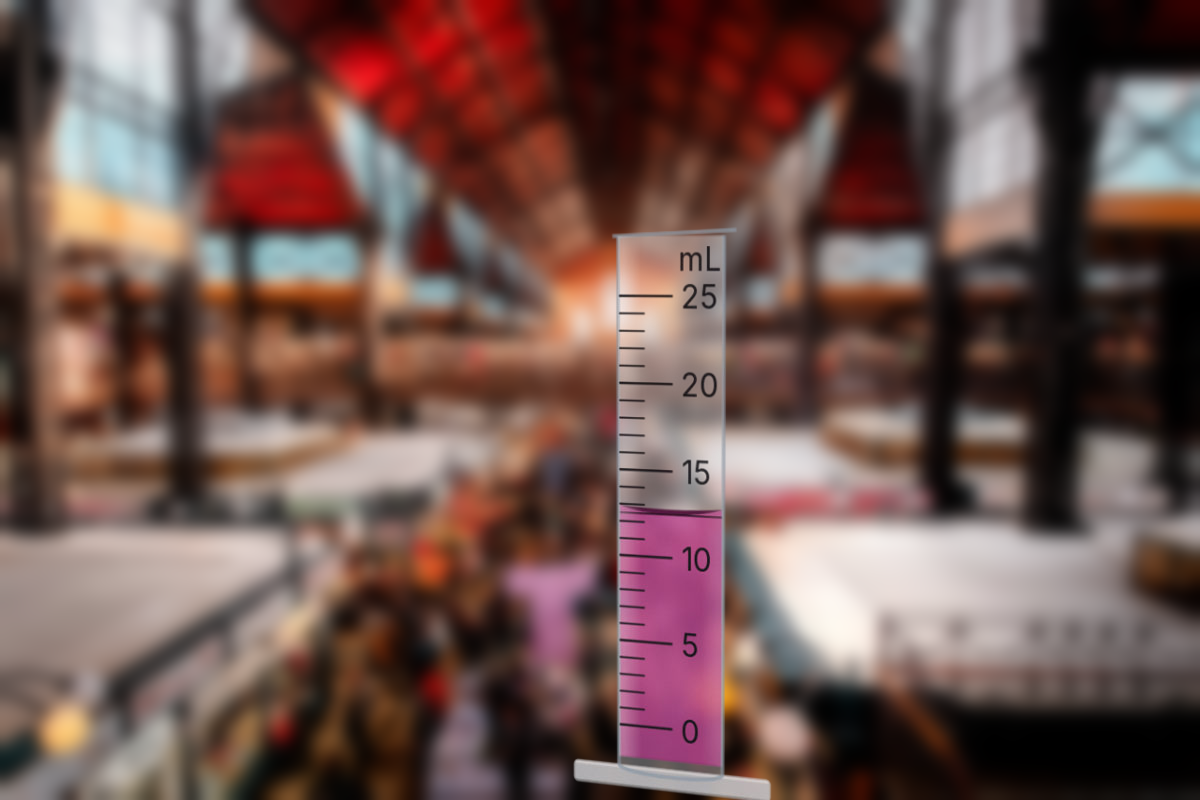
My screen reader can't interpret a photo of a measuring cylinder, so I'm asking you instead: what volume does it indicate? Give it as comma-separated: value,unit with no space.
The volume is 12.5,mL
